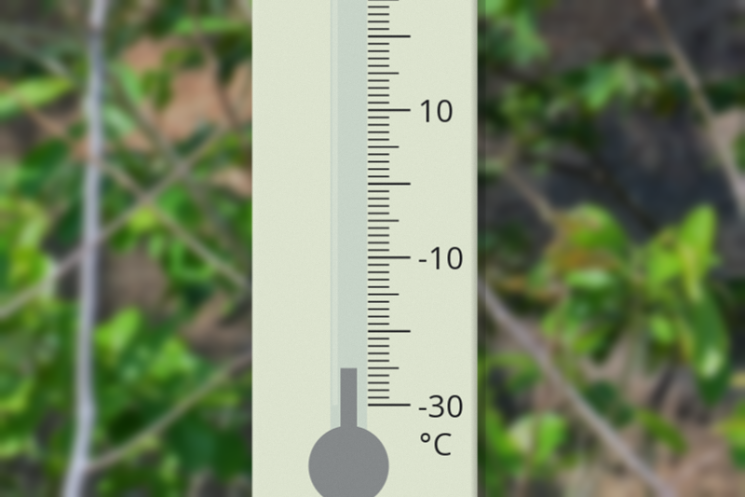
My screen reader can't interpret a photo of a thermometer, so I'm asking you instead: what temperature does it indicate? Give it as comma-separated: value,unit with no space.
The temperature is -25,°C
